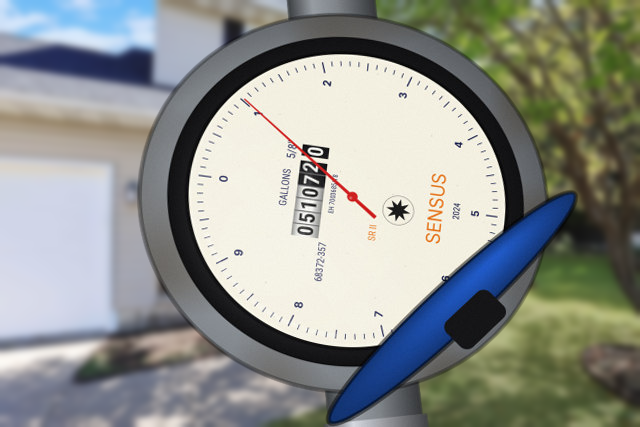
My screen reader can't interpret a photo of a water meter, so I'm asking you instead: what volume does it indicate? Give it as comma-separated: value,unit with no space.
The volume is 510721.0,gal
